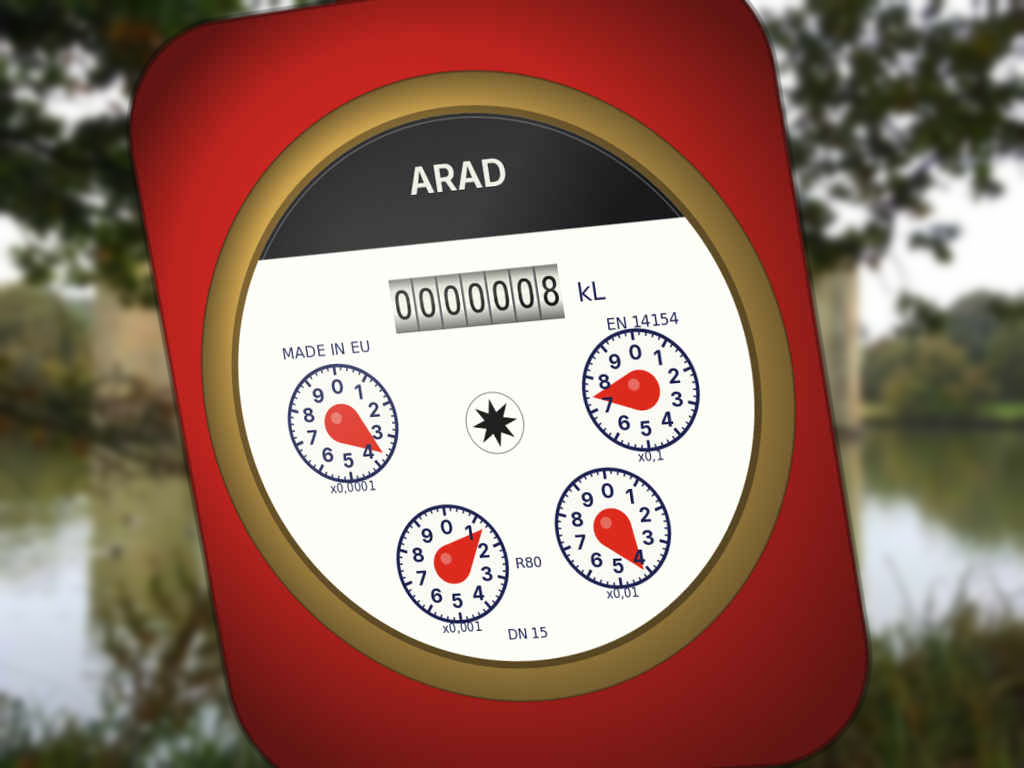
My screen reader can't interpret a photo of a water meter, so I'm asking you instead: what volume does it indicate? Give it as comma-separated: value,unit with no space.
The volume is 8.7413,kL
